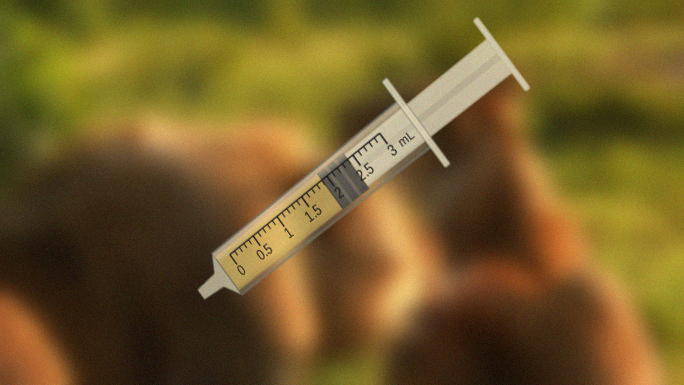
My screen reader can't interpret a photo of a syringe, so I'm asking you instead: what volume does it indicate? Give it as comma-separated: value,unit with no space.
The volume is 1.9,mL
